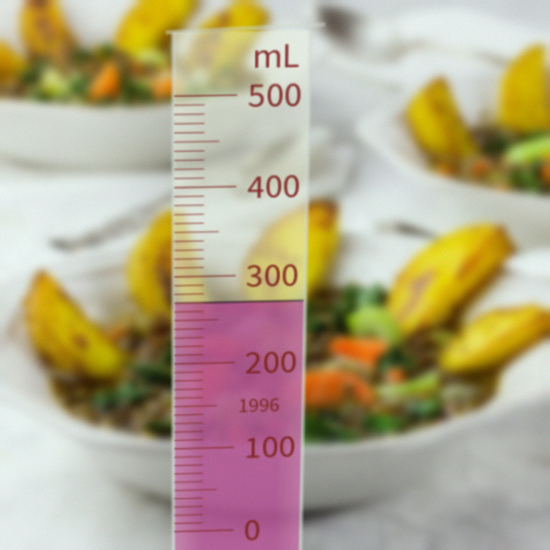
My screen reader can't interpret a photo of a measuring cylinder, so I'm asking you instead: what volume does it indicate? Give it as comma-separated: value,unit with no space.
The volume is 270,mL
